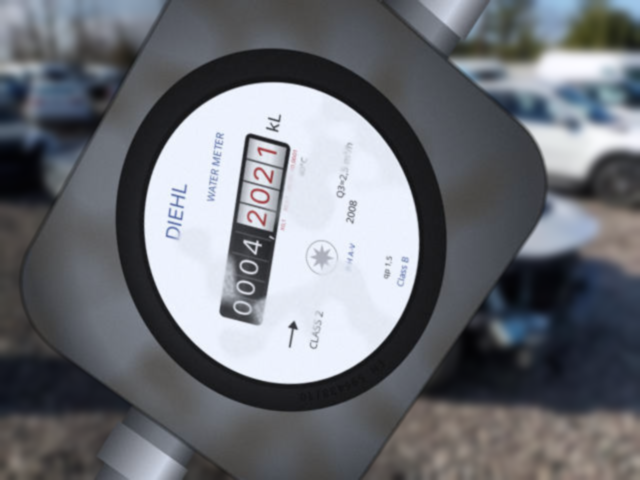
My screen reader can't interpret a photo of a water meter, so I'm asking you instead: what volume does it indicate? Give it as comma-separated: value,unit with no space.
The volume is 4.2021,kL
